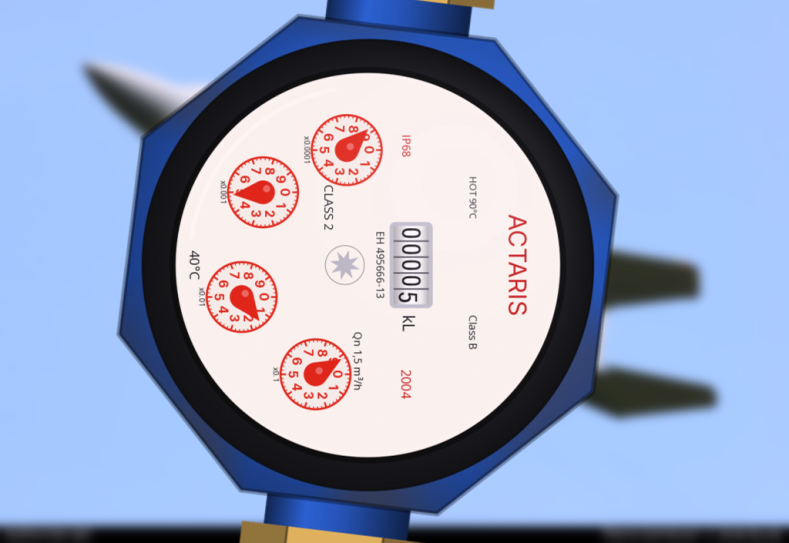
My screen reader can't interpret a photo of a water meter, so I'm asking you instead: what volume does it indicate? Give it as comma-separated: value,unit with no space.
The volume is 4.9148,kL
